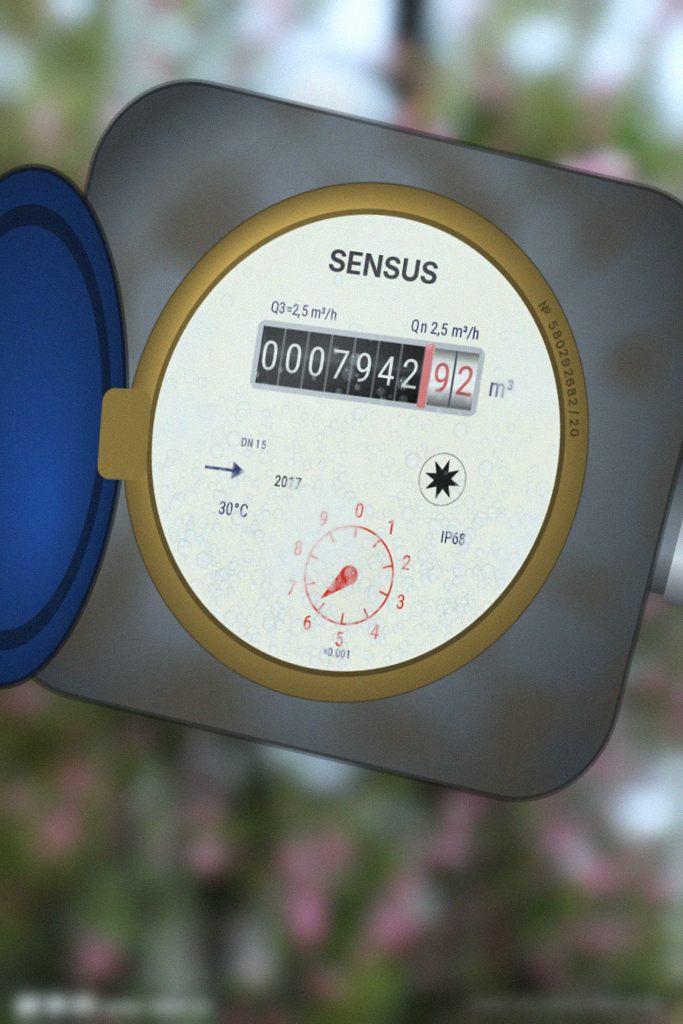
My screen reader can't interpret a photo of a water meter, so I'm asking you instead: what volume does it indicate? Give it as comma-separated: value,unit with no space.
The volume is 7942.926,m³
